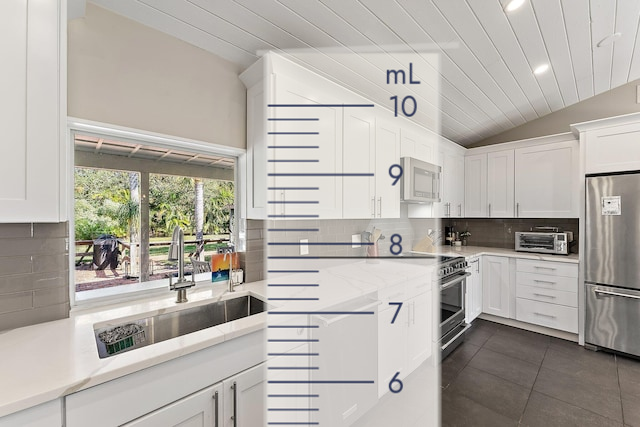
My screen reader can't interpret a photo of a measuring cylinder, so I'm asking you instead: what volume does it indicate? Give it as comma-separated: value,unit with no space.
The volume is 7.8,mL
